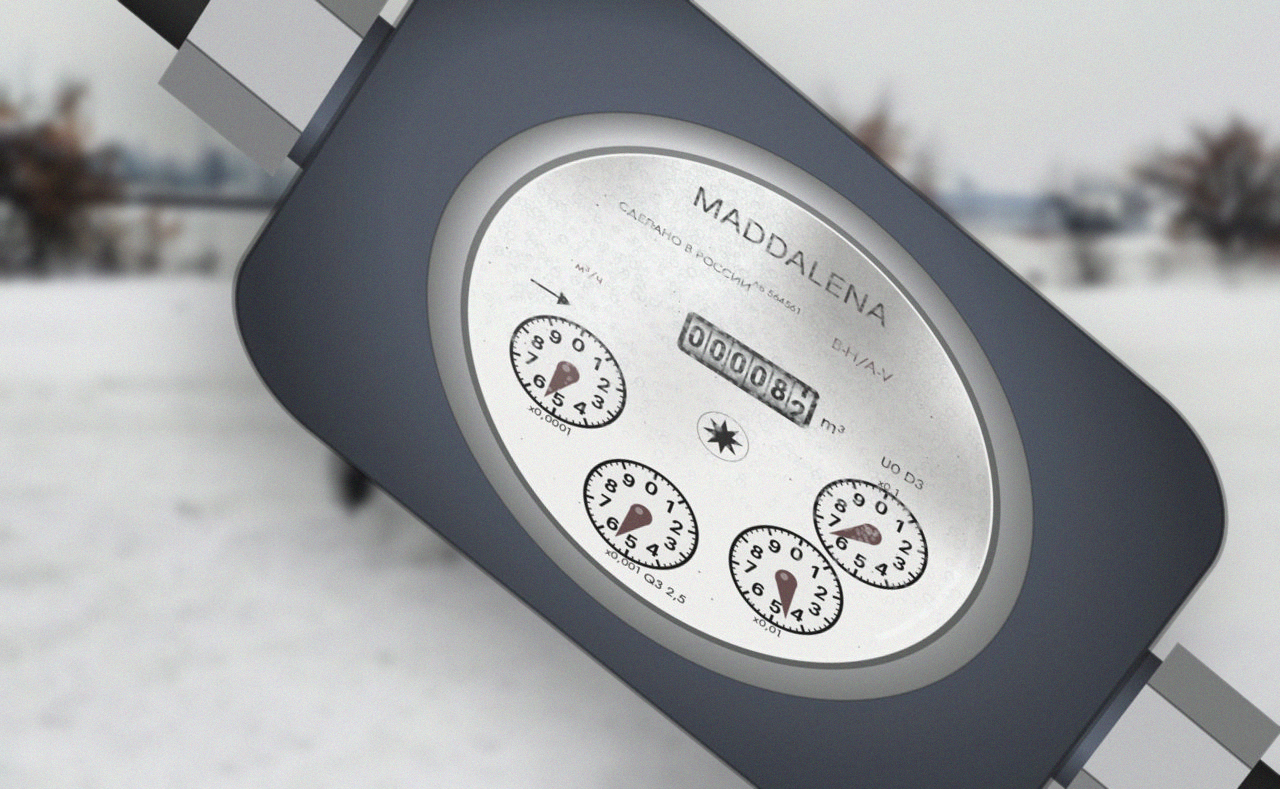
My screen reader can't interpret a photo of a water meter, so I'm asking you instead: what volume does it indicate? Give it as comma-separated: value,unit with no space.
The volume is 81.6455,m³
